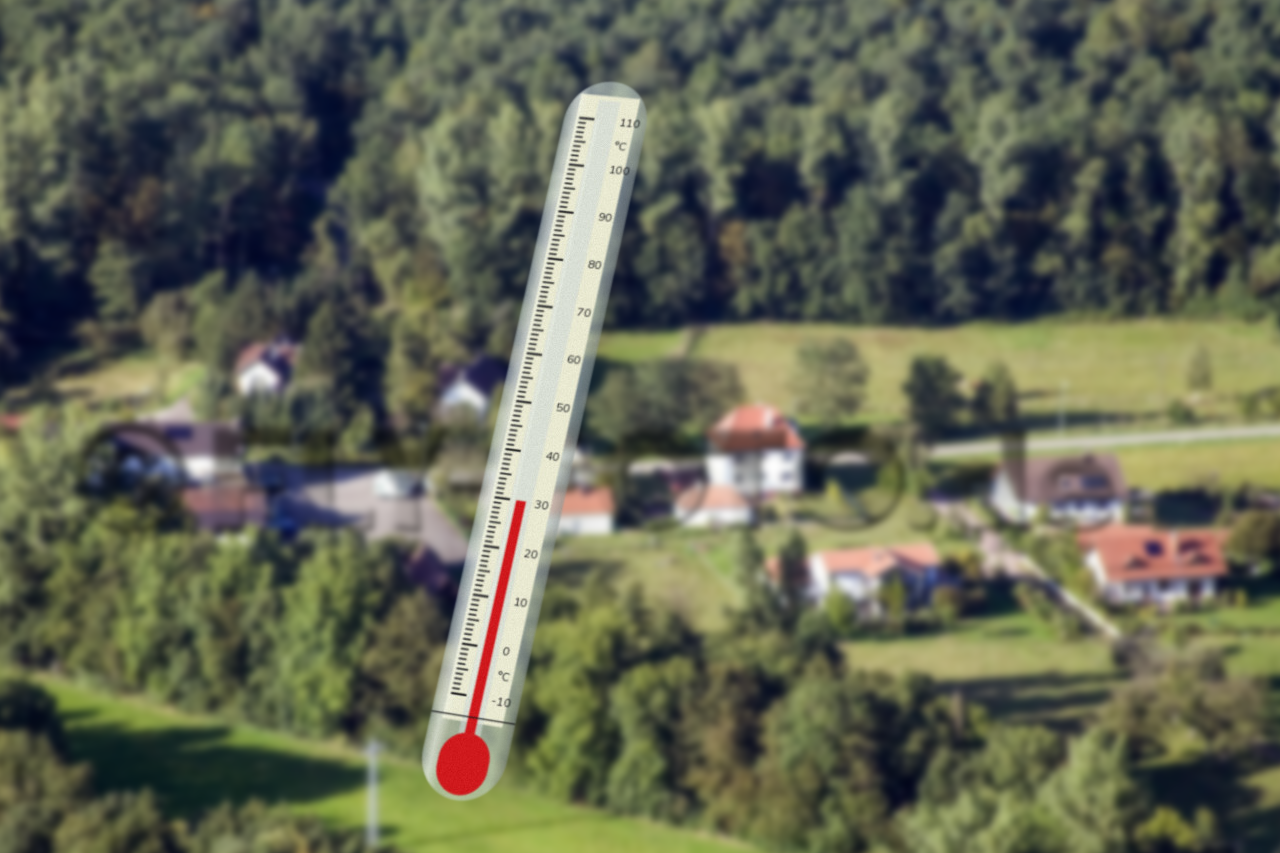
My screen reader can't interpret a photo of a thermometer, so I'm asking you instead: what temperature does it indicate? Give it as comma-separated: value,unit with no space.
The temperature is 30,°C
